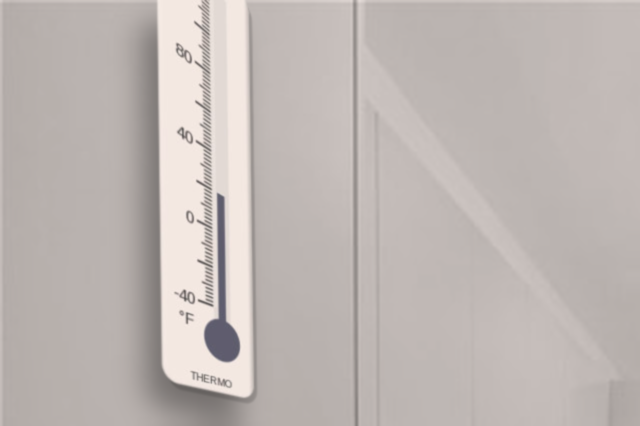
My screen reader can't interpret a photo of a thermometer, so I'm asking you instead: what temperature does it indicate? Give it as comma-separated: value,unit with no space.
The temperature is 20,°F
